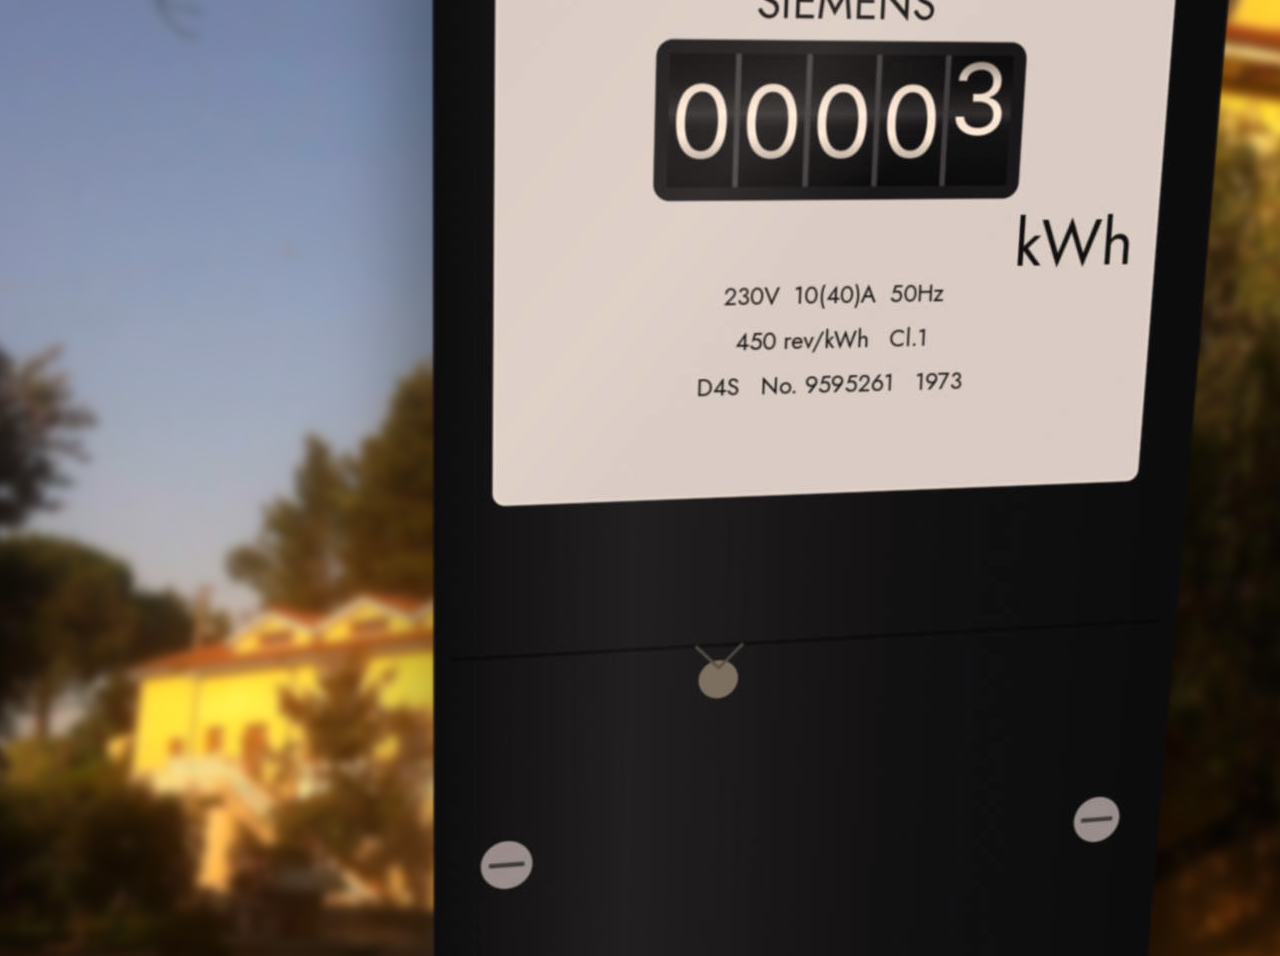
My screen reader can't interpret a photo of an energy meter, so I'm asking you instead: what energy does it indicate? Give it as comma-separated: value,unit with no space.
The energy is 3,kWh
